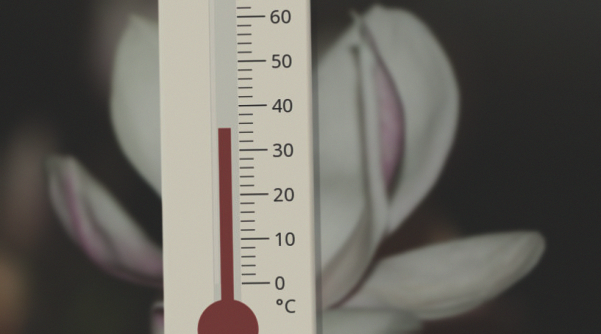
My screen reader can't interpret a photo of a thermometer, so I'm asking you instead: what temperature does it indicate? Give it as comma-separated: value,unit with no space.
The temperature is 35,°C
